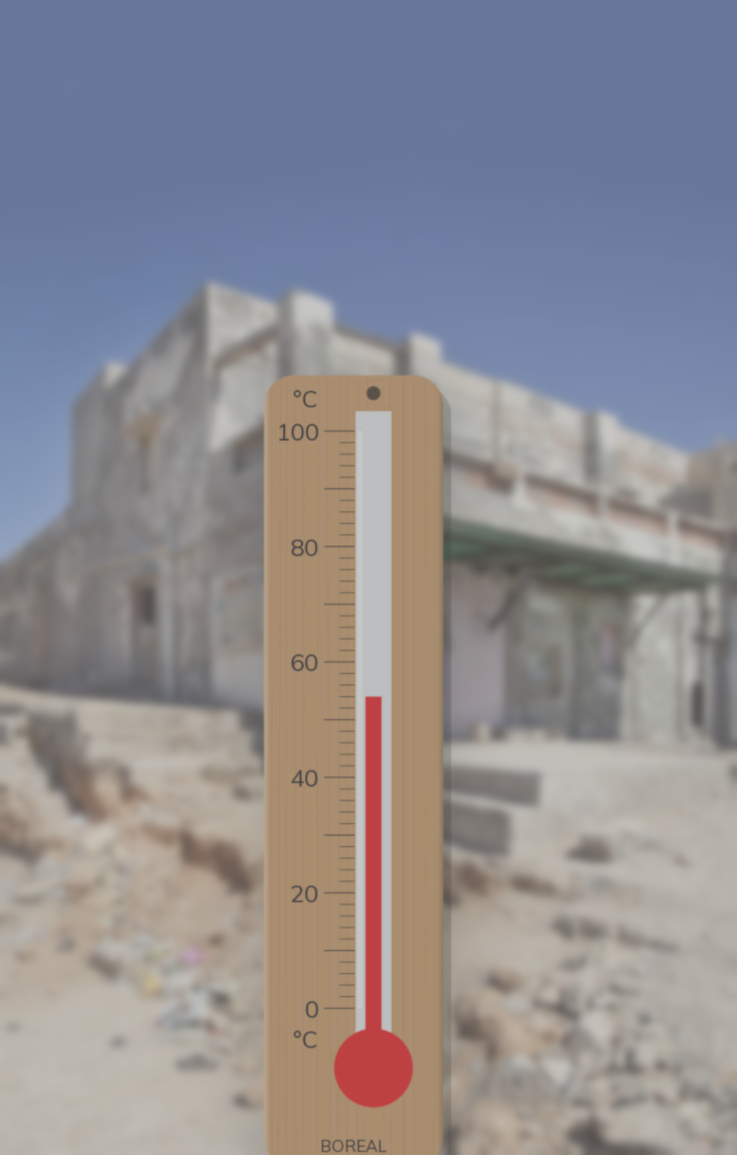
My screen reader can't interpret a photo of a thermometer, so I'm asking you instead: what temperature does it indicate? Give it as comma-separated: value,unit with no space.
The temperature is 54,°C
